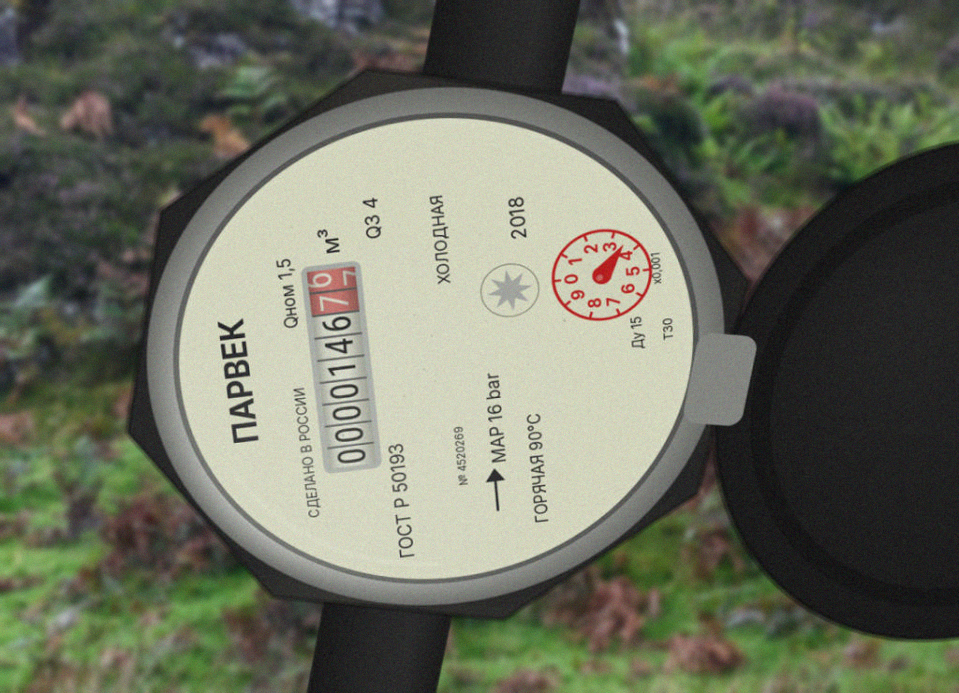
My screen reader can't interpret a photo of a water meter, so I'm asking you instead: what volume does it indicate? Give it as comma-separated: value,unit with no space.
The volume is 146.763,m³
